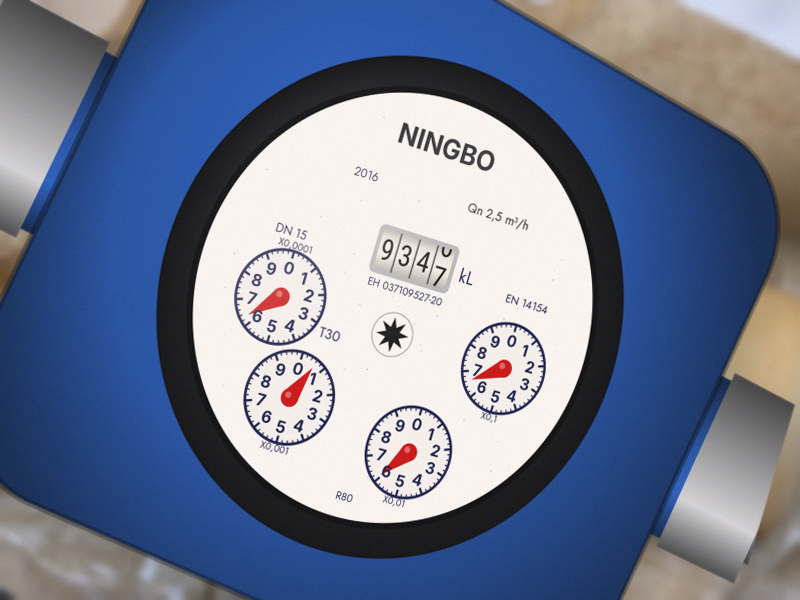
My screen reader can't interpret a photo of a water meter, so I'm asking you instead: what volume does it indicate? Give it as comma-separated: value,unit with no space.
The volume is 9346.6606,kL
